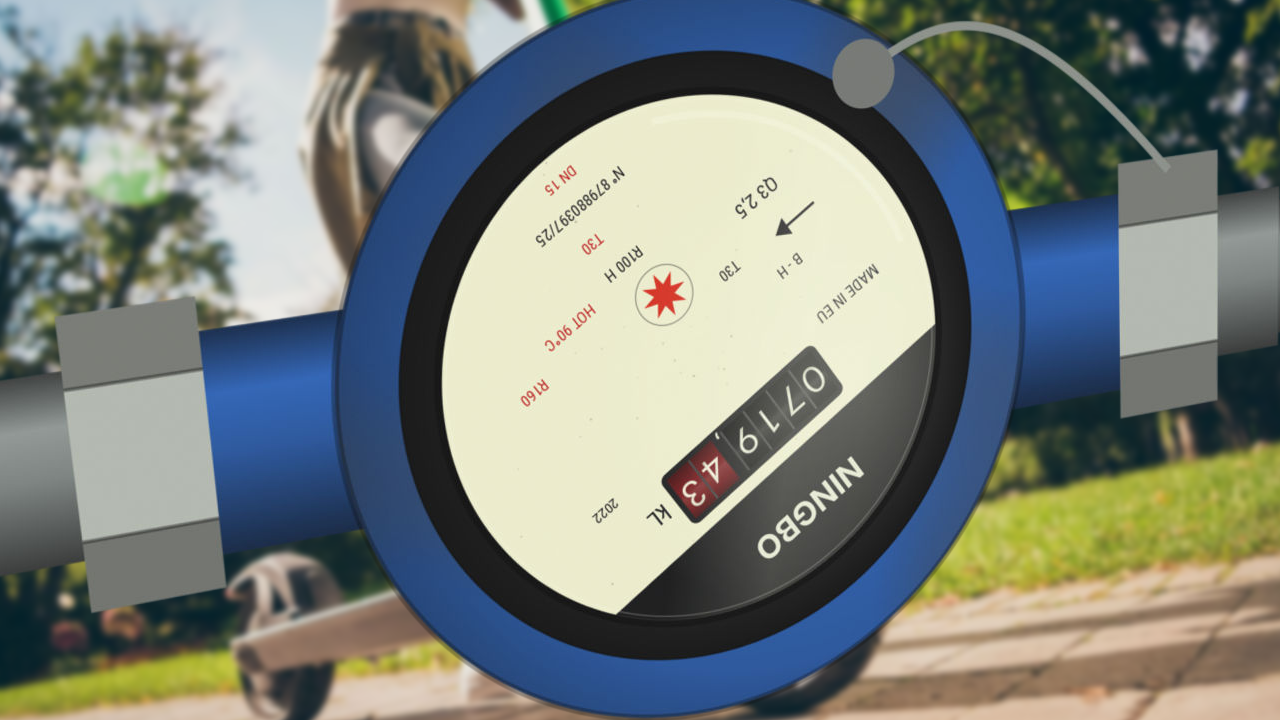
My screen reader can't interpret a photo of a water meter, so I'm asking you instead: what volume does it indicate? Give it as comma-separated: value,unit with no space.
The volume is 719.43,kL
